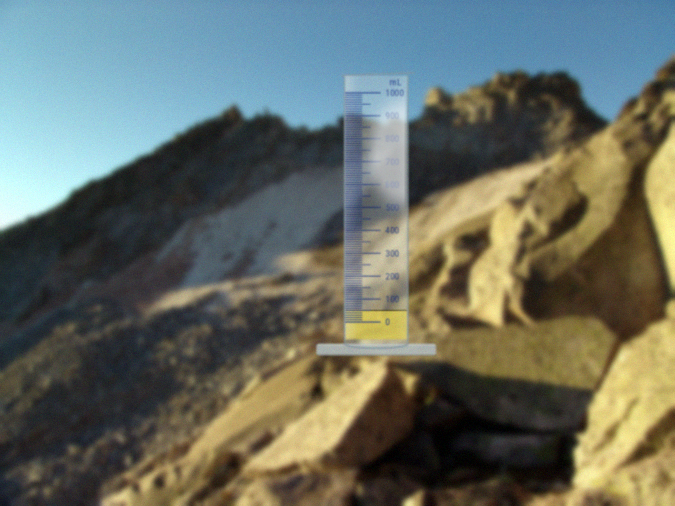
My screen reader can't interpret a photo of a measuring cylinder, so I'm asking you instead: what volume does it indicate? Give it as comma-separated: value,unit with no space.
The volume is 50,mL
